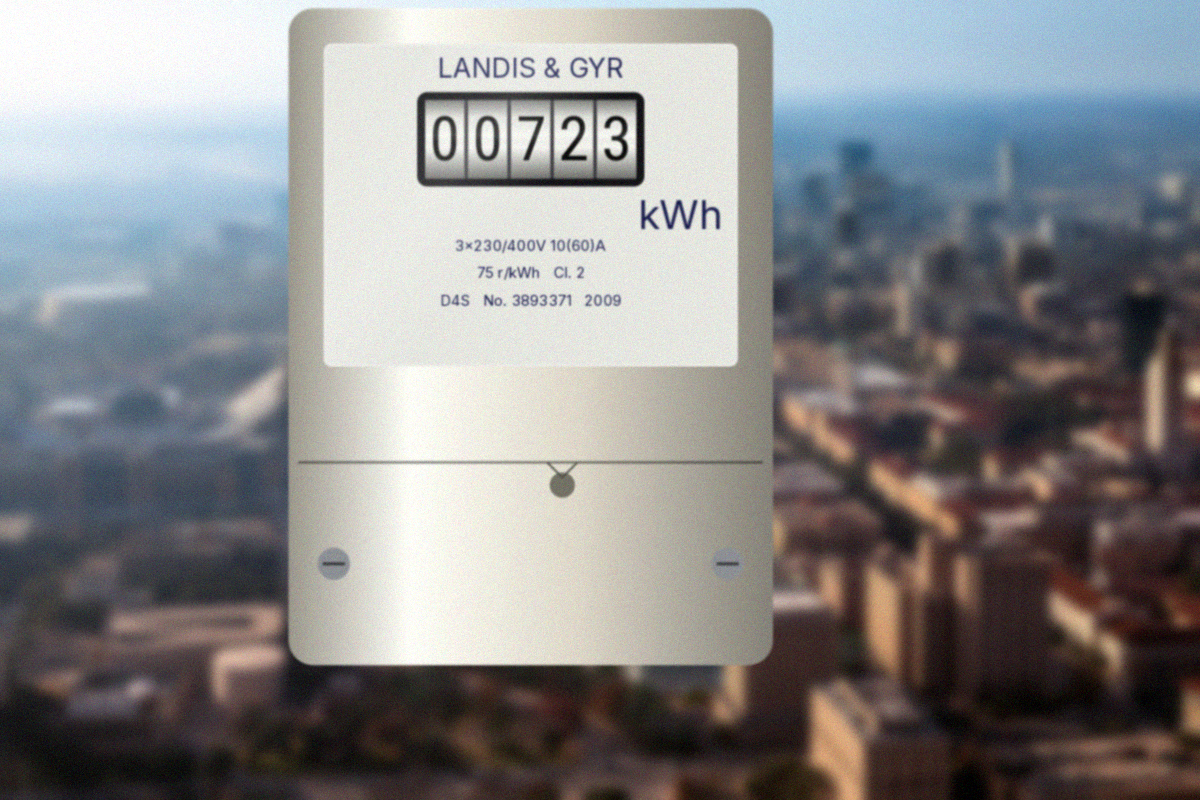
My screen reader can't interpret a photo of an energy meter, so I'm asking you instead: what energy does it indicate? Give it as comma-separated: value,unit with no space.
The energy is 723,kWh
